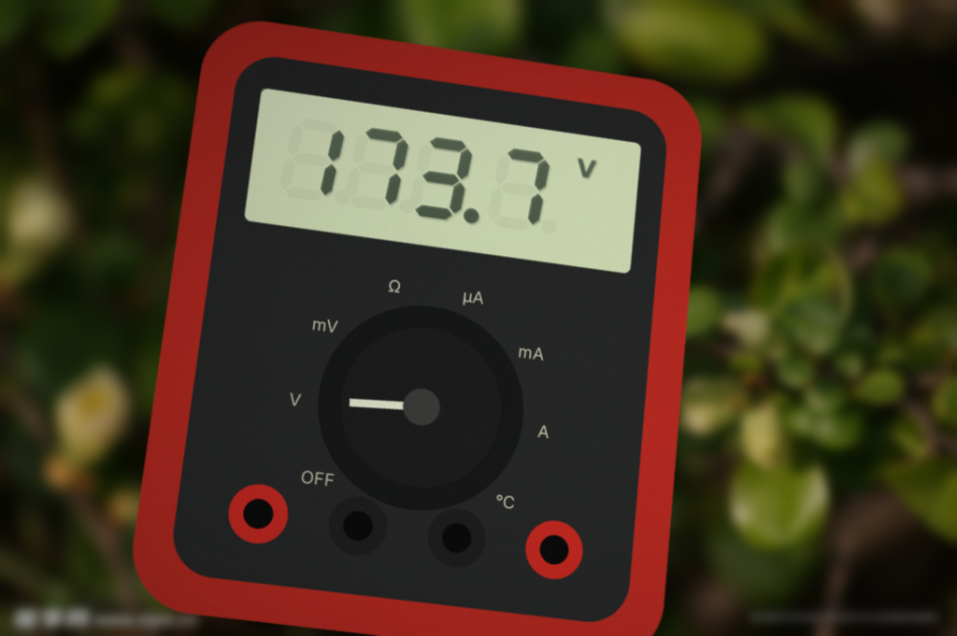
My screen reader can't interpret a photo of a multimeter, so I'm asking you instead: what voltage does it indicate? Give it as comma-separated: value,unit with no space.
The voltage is 173.7,V
